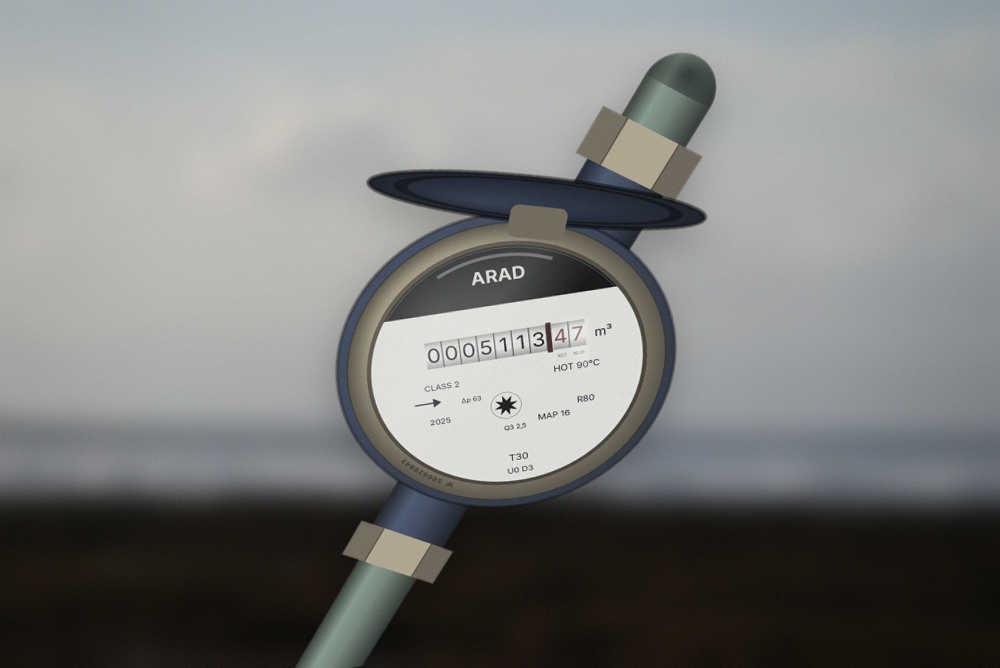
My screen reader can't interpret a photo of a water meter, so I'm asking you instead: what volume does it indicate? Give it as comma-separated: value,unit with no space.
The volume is 5113.47,m³
